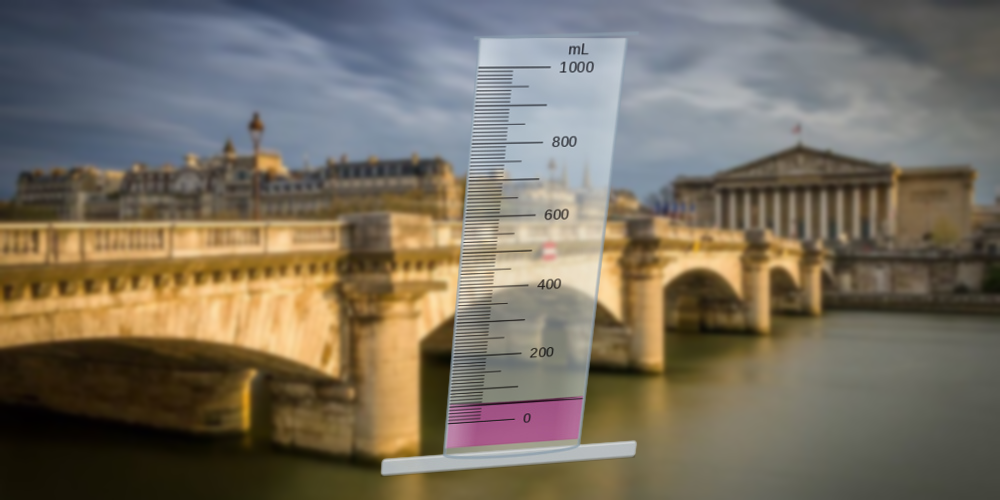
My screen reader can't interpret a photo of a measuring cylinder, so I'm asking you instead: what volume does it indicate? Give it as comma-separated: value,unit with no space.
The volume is 50,mL
